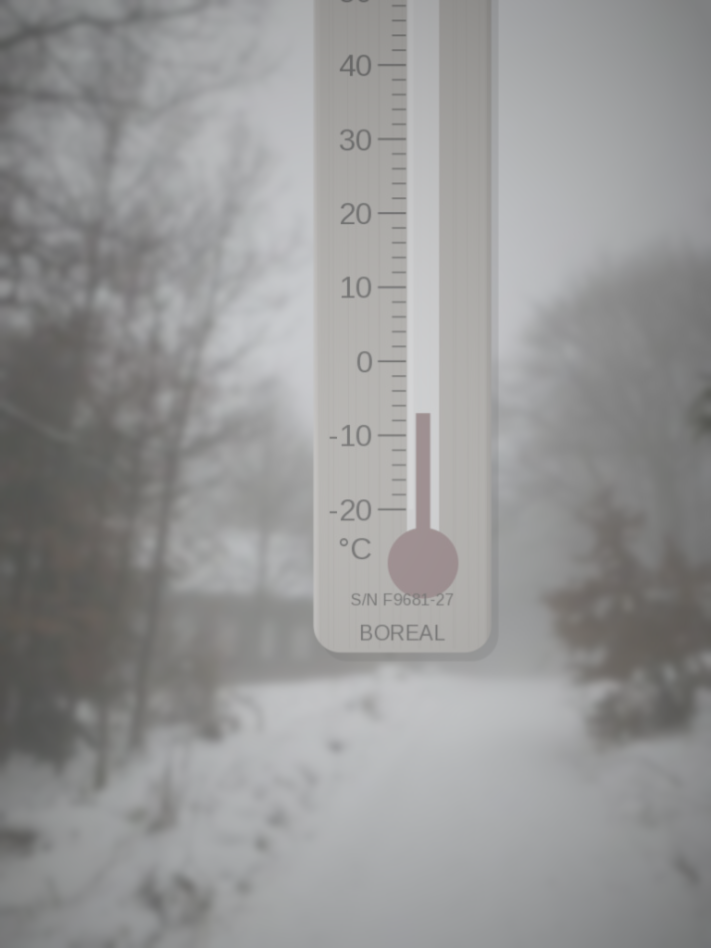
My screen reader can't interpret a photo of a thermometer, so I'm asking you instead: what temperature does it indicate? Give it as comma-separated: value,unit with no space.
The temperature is -7,°C
